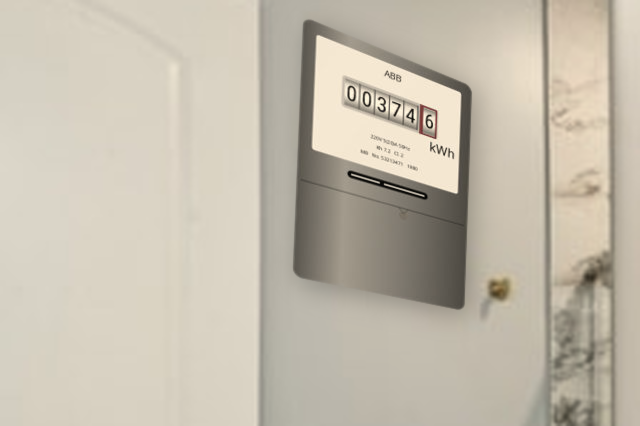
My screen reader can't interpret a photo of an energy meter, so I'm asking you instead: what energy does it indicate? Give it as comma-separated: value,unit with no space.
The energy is 374.6,kWh
